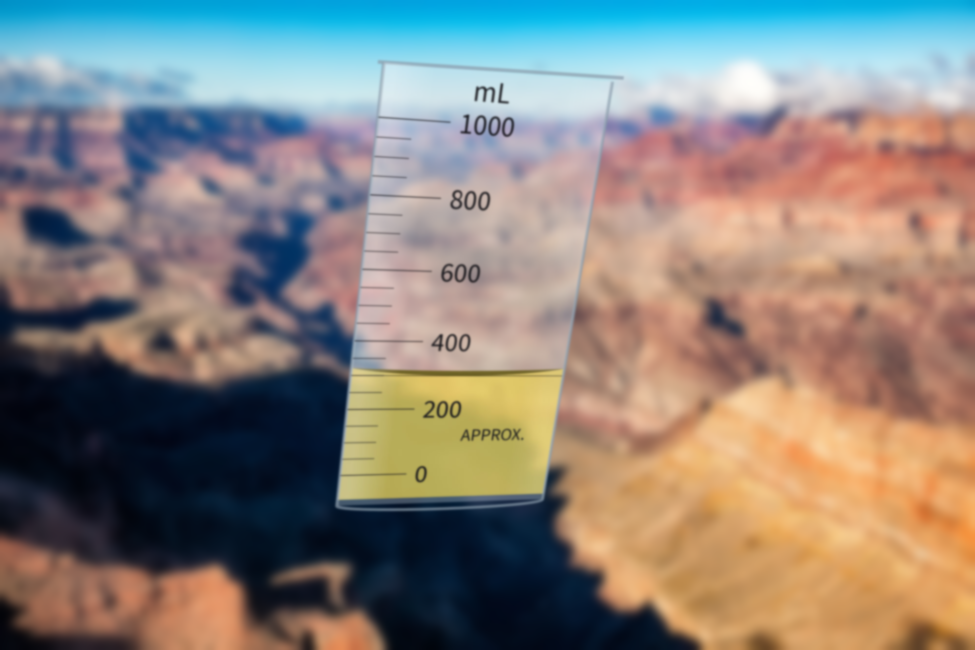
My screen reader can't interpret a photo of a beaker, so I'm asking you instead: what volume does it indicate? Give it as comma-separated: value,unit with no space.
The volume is 300,mL
